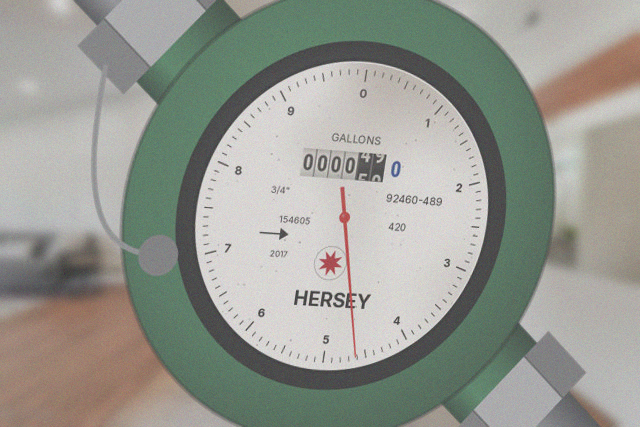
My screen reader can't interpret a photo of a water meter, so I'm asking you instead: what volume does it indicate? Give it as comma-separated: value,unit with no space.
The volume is 494.6,gal
